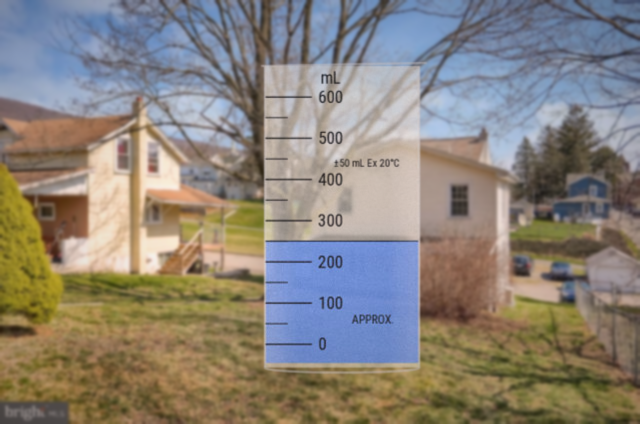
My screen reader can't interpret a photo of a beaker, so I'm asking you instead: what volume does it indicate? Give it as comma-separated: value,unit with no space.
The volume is 250,mL
